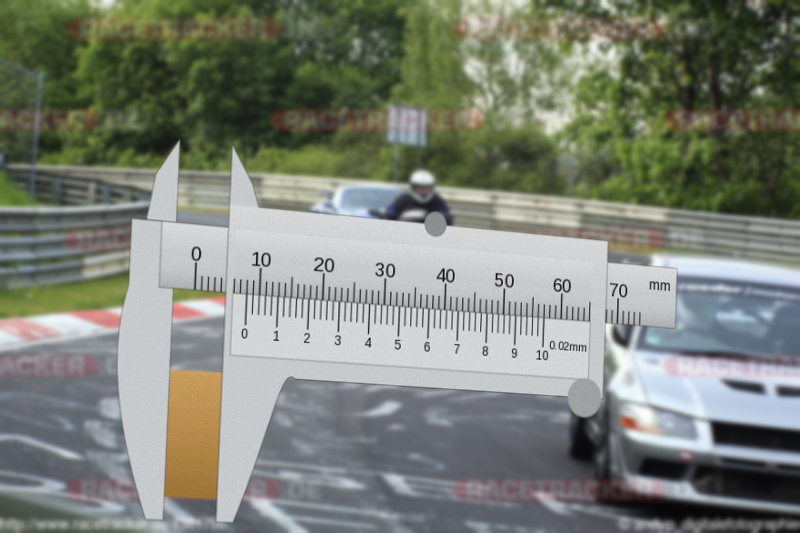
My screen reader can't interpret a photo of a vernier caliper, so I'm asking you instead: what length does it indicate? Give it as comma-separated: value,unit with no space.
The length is 8.0,mm
